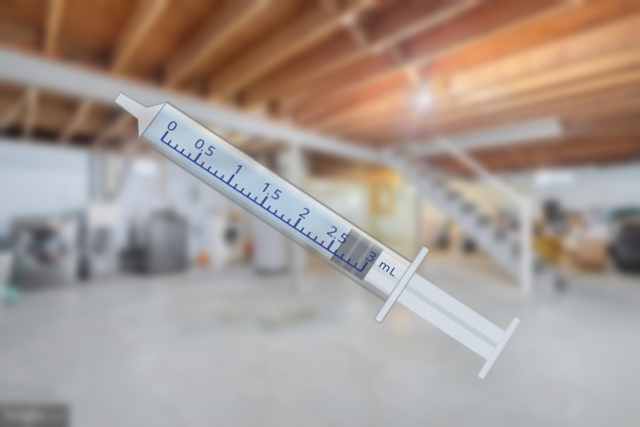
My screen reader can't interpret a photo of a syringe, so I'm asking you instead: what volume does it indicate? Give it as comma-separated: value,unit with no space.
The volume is 2.6,mL
